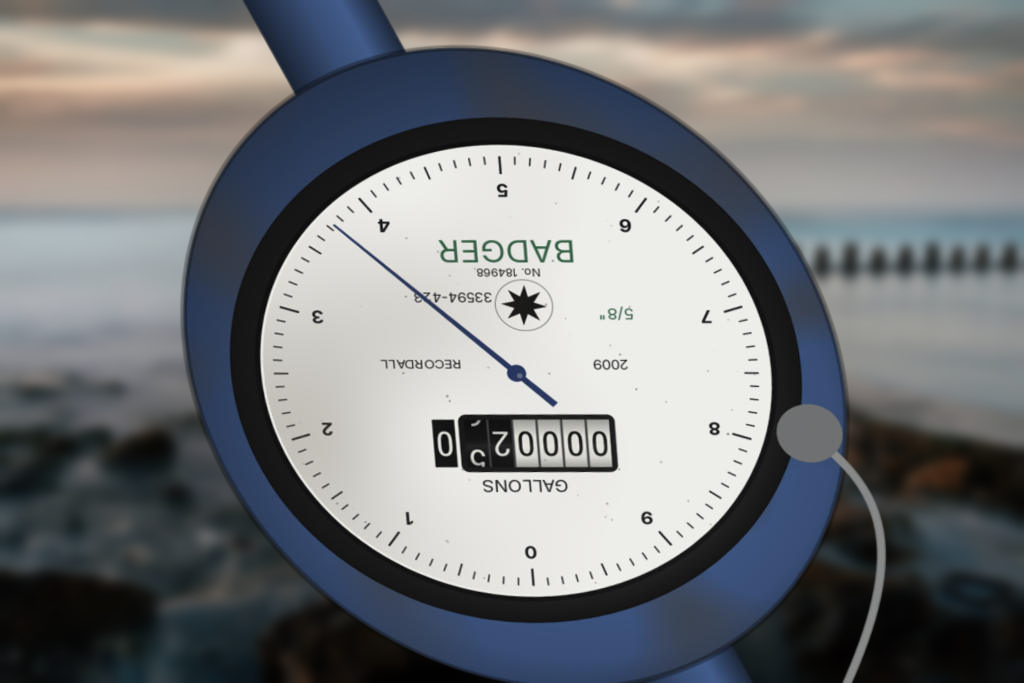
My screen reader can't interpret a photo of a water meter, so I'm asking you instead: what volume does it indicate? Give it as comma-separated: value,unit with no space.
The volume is 253.7,gal
